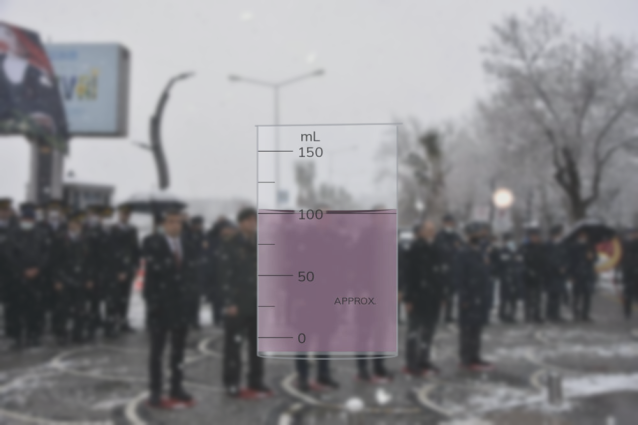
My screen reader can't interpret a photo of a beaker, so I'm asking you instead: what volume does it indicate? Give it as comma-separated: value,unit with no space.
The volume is 100,mL
